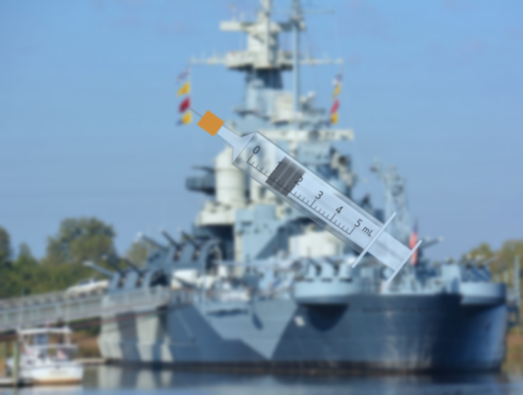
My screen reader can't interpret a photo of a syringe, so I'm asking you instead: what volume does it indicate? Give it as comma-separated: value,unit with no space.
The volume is 1,mL
